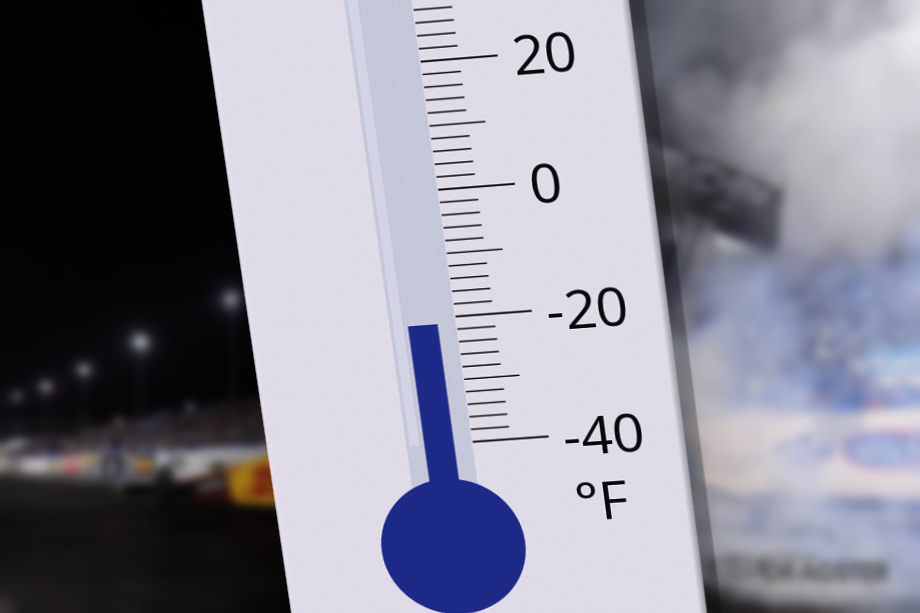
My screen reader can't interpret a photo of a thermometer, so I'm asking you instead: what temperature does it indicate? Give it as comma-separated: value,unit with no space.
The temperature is -21,°F
